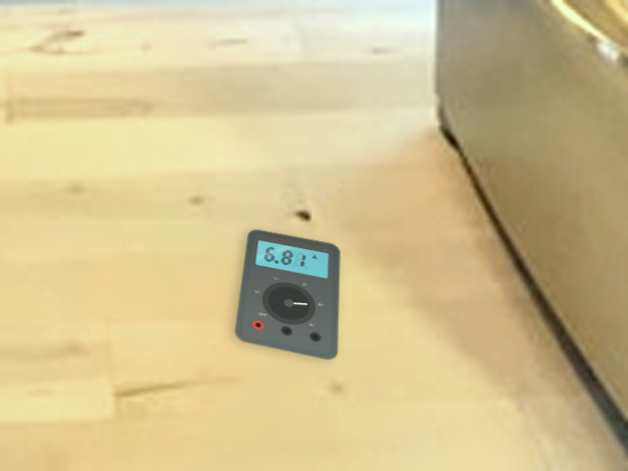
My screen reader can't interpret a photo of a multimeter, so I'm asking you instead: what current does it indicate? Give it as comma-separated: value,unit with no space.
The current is 6.81,A
